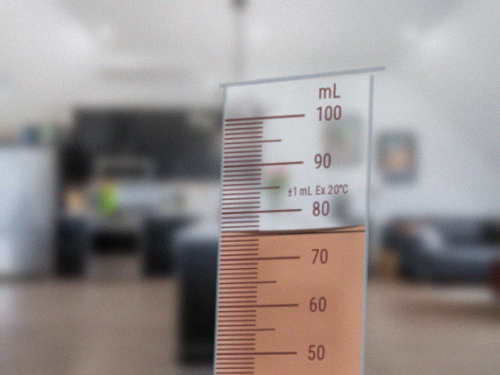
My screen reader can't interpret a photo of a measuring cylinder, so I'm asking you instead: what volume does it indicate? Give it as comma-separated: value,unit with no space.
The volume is 75,mL
